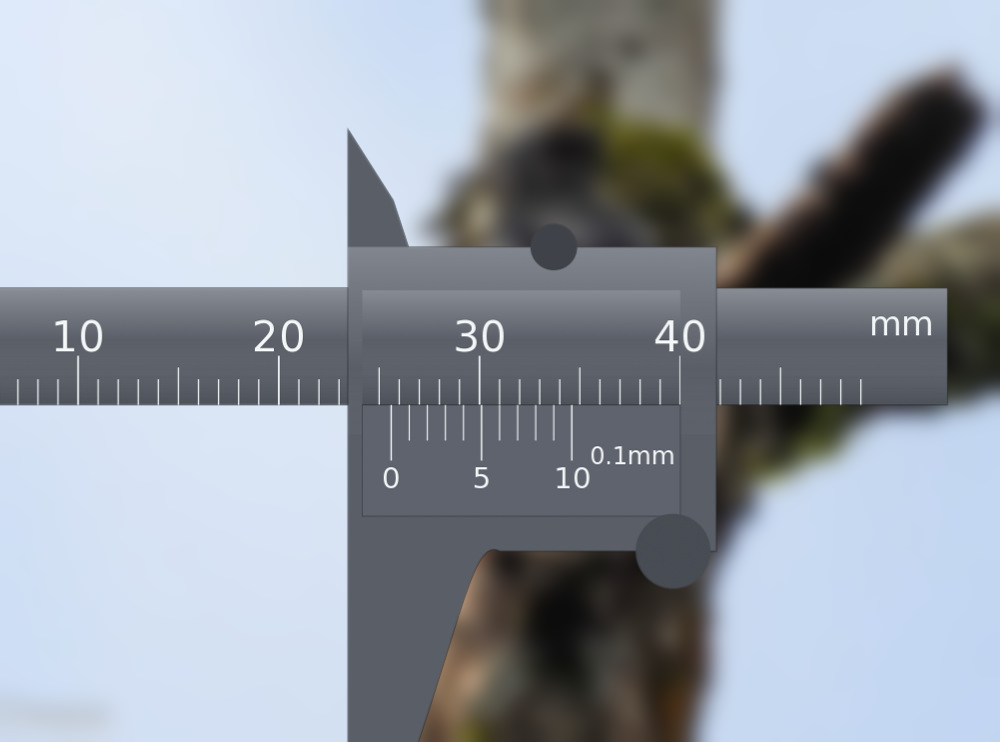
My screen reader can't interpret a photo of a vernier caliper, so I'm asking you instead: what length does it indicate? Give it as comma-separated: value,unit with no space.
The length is 25.6,mm
